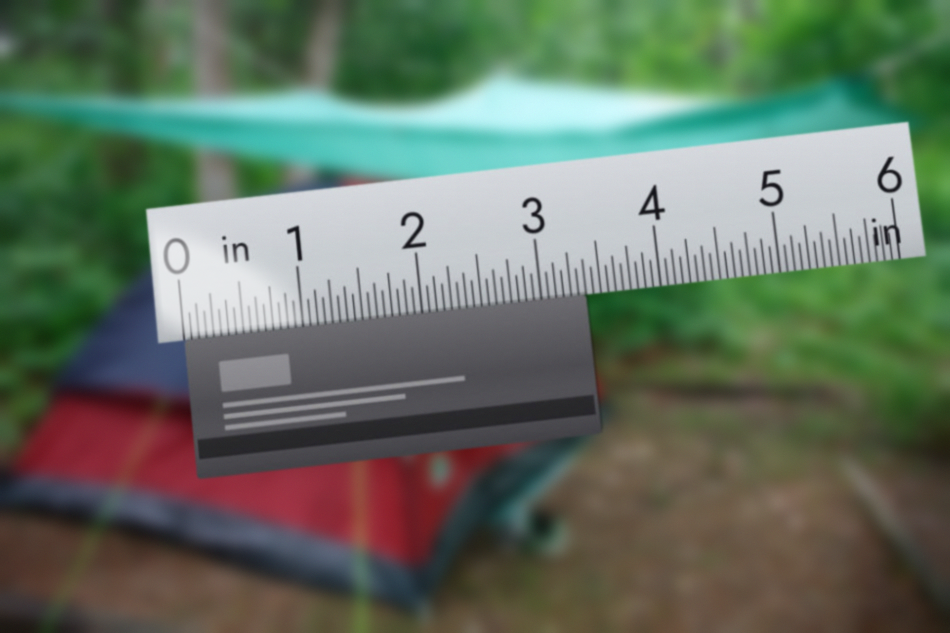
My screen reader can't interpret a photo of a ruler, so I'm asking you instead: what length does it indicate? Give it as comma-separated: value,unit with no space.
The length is 3.375,in
